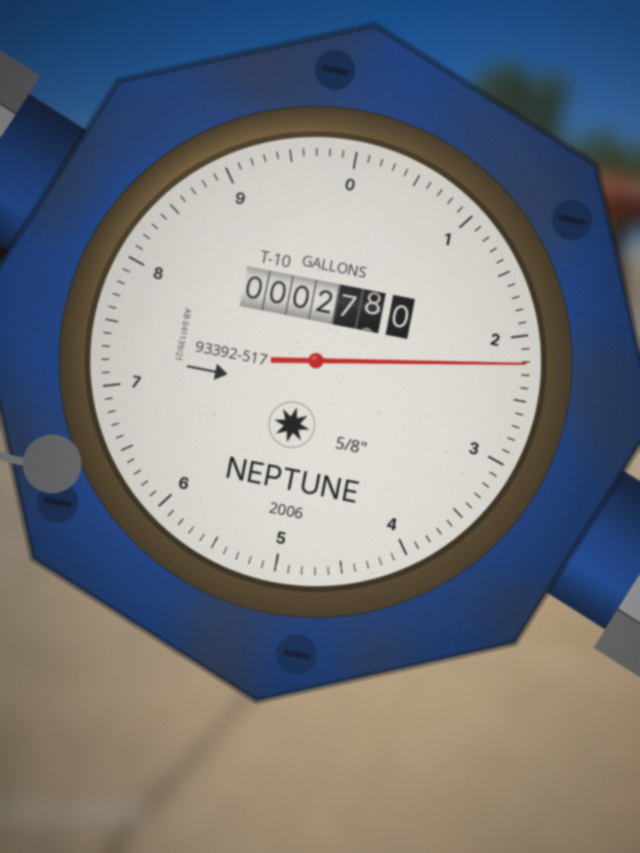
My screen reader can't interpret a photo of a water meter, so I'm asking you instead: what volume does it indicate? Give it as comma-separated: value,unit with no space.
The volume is 2782.2,gal
